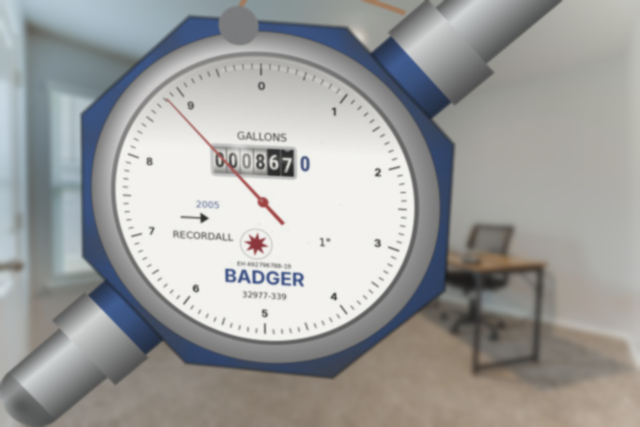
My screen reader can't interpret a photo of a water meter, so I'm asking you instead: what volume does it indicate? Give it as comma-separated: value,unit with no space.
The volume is 8668.8,gal
